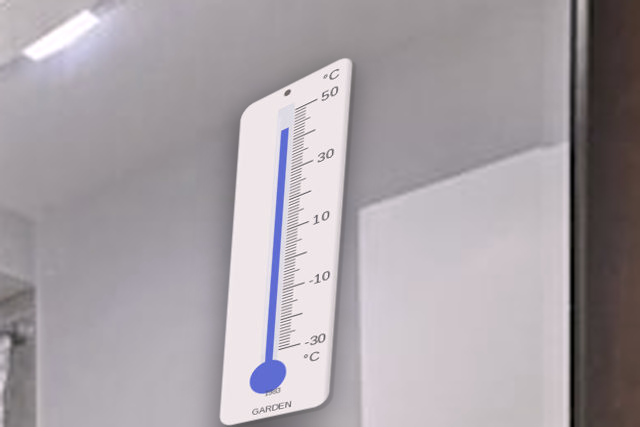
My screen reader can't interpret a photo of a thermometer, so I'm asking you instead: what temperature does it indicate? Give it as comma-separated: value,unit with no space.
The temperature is 45,°C
